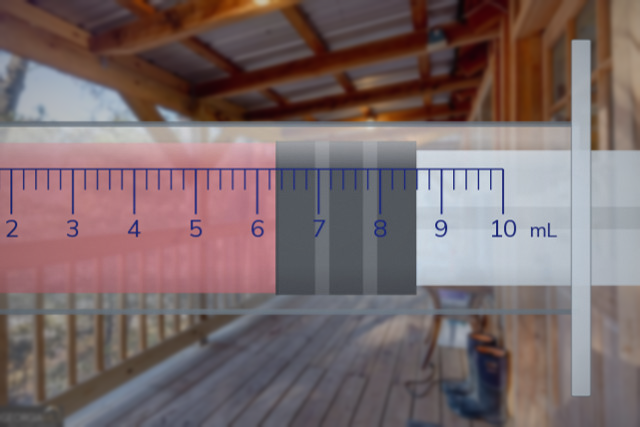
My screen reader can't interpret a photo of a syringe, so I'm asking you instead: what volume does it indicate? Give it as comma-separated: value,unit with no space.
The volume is 6.3,mL
